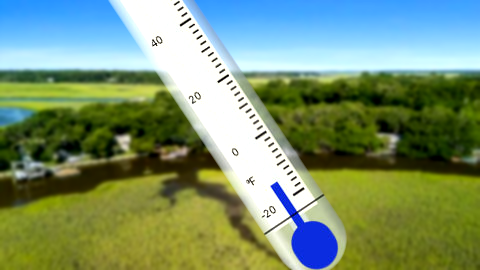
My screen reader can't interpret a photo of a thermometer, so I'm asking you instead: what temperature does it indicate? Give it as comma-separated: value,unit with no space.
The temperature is -14,°F
